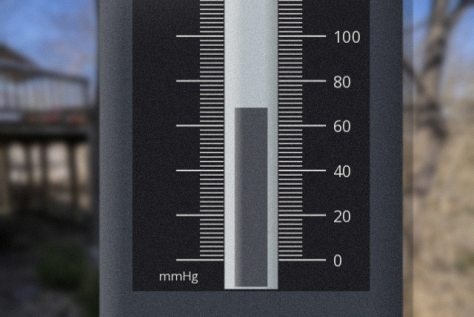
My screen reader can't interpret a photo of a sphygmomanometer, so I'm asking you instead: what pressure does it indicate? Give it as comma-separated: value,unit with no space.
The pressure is 68,mmHg
